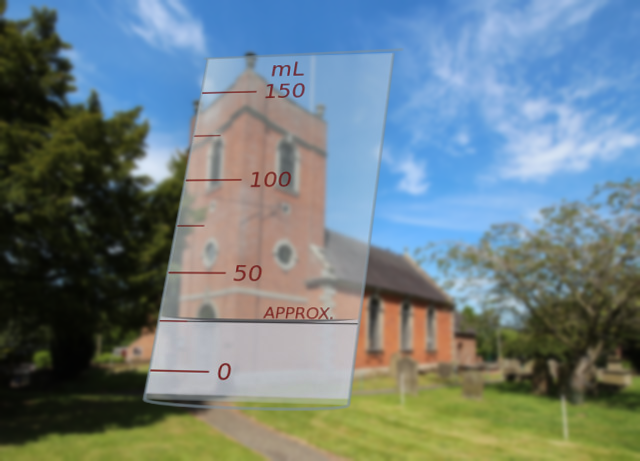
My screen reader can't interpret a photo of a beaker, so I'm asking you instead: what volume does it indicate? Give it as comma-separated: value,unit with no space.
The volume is 25,mL
